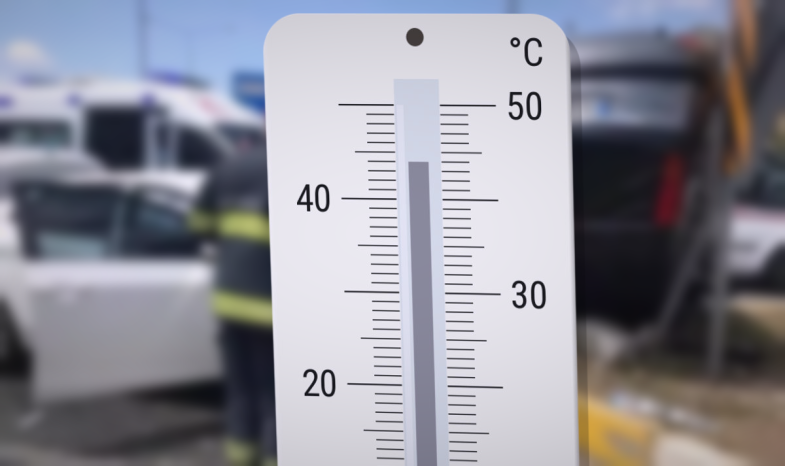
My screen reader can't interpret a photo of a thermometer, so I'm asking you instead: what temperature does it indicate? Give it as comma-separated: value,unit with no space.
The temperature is 44,°C
